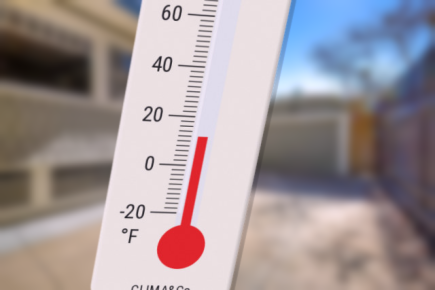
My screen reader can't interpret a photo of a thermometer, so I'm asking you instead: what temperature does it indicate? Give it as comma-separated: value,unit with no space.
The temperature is 12,°F
